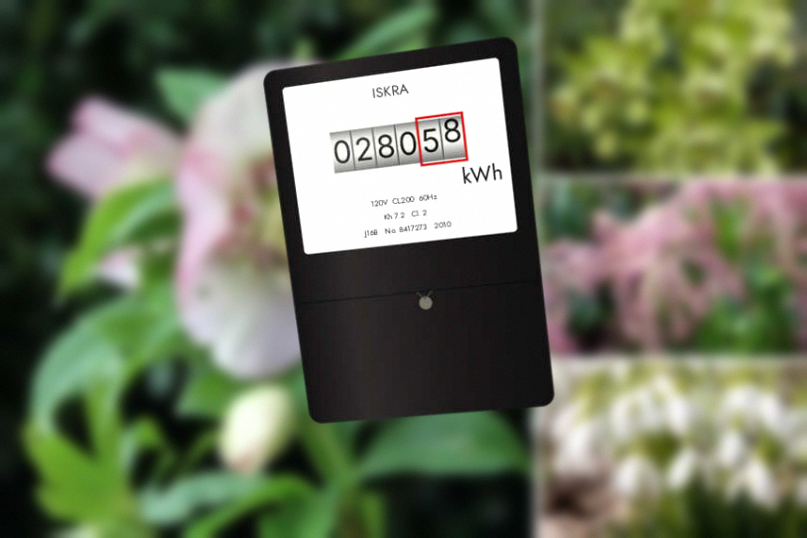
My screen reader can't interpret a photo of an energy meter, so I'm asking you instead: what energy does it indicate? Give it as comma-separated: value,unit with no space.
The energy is 280.58,kWh
